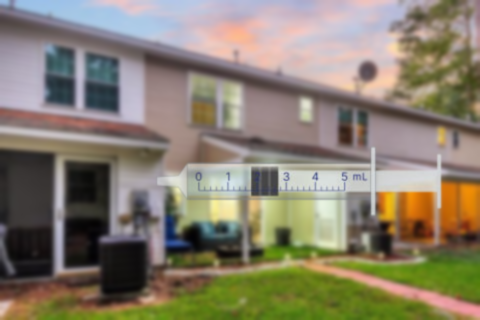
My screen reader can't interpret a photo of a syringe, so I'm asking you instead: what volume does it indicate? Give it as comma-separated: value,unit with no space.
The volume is 1.8,mL
